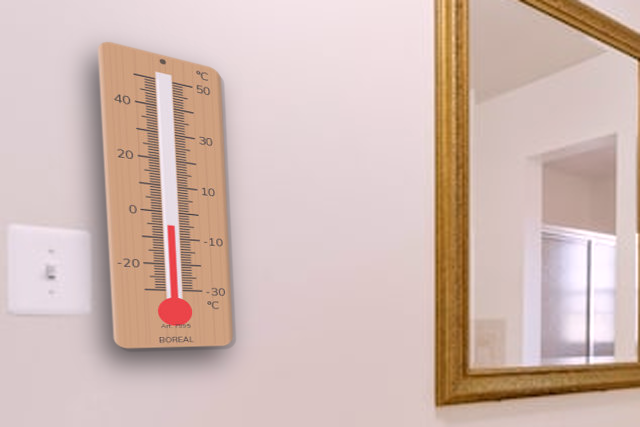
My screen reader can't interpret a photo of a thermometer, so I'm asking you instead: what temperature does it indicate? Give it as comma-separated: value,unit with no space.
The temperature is -5,°C
